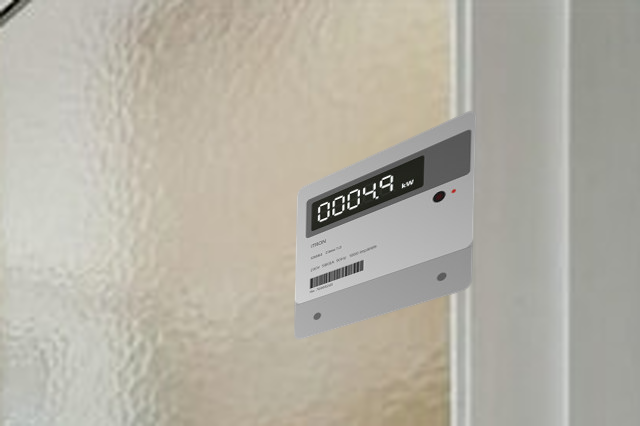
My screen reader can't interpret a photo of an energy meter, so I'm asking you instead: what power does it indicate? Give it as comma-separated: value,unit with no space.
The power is 4.9,kW
